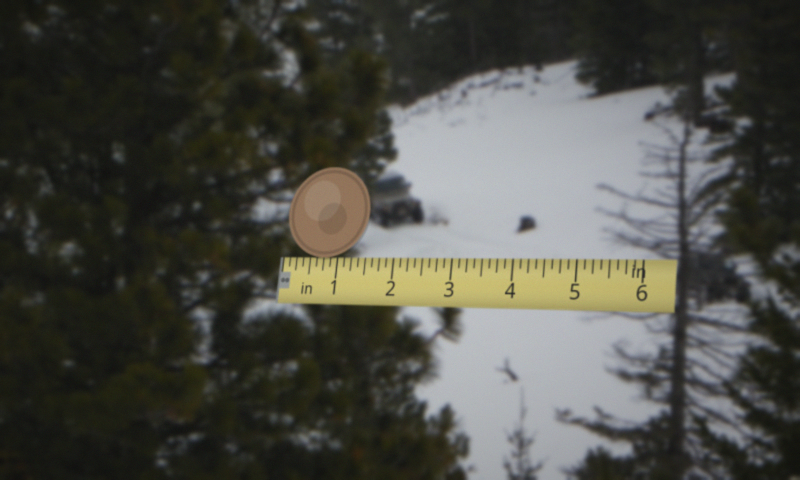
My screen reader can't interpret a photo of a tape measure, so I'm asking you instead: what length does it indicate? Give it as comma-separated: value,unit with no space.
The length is 1.5,in
